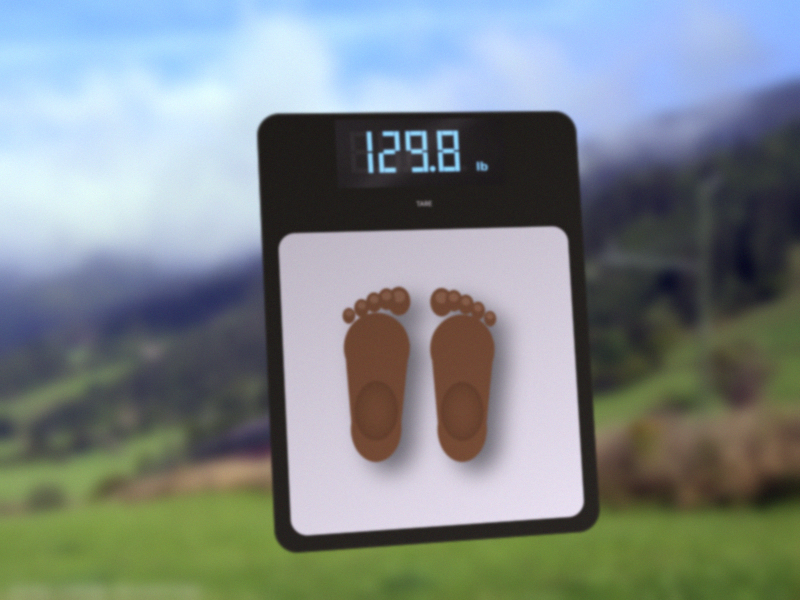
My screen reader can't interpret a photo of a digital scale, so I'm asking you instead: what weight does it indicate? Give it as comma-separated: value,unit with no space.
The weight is 129.8,lb
